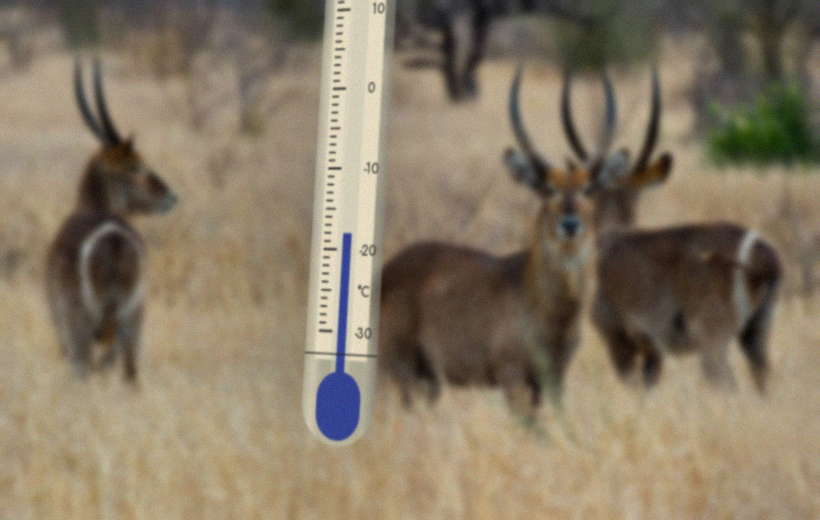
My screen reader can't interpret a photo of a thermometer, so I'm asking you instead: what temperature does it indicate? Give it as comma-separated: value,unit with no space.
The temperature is -18,°C
